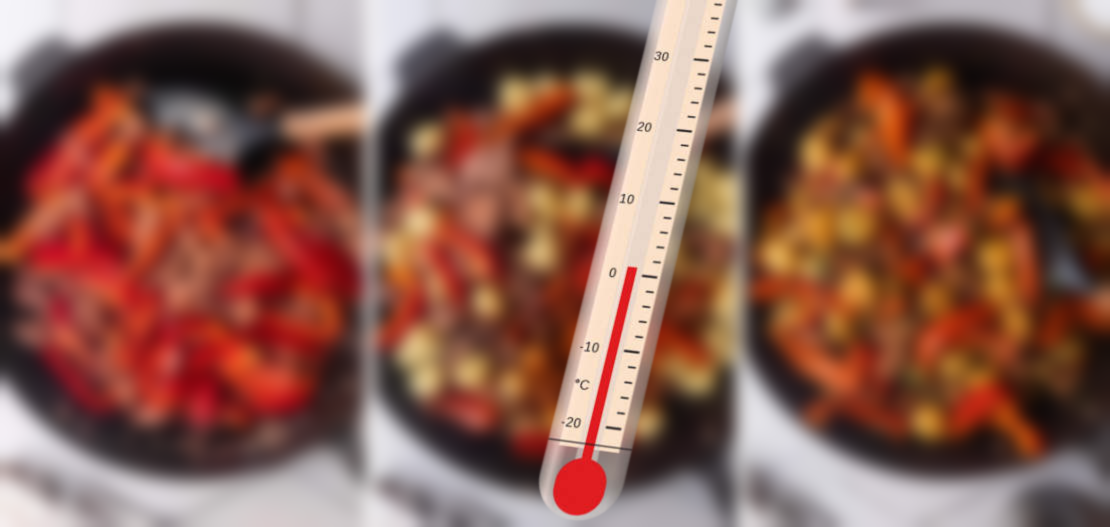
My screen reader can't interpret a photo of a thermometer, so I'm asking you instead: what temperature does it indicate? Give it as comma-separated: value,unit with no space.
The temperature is 1,°C
